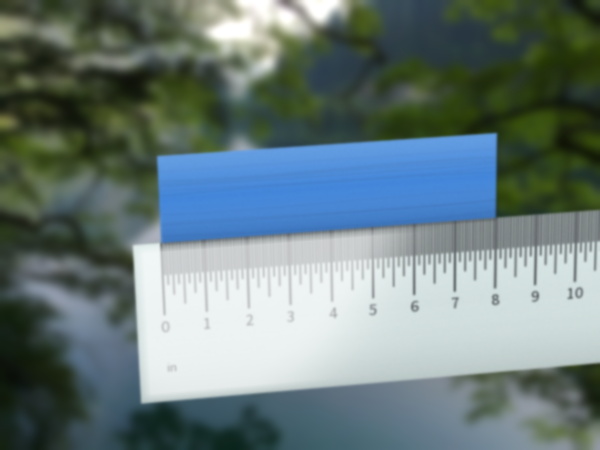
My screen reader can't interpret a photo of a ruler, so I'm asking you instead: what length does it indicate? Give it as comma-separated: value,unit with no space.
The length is 8,in
